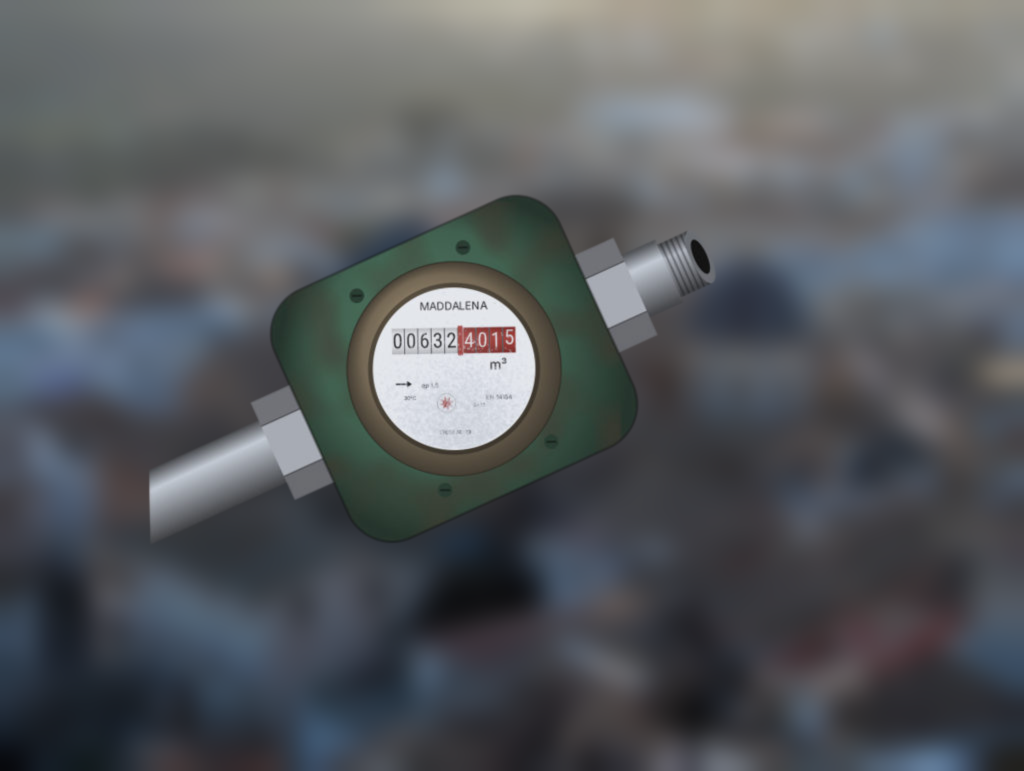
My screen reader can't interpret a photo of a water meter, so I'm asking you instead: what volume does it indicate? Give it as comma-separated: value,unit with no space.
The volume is 632.4015,m³
